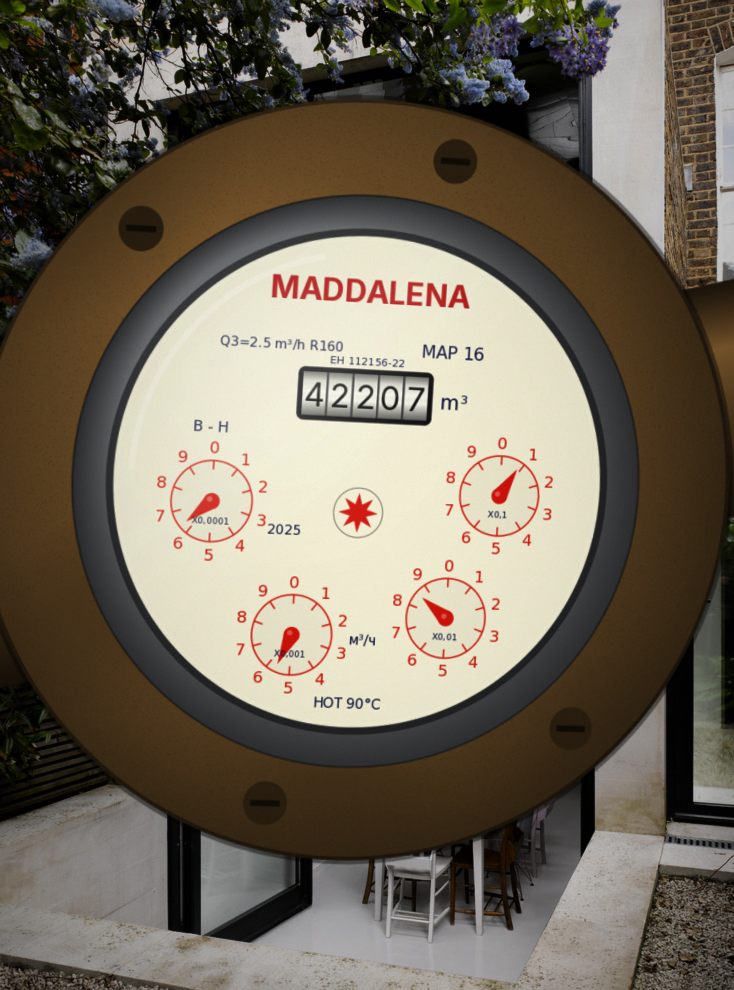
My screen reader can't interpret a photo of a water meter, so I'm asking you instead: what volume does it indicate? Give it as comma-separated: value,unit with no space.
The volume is 42207.0856,m³
